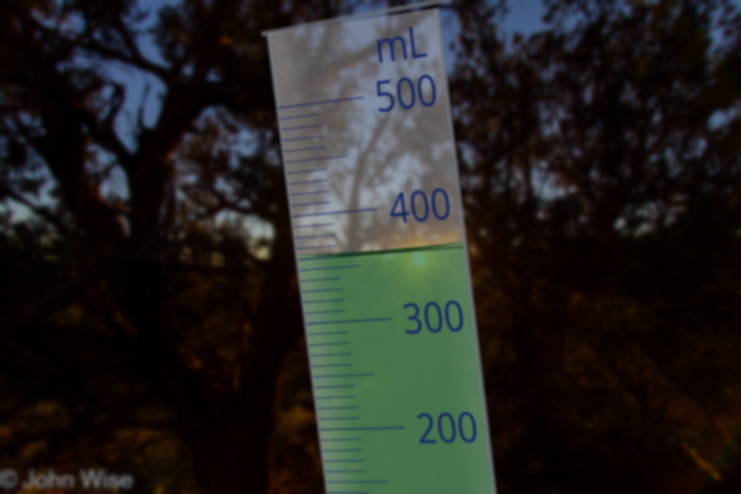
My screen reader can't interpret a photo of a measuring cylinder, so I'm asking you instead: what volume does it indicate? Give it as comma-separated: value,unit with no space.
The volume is 360,mL
